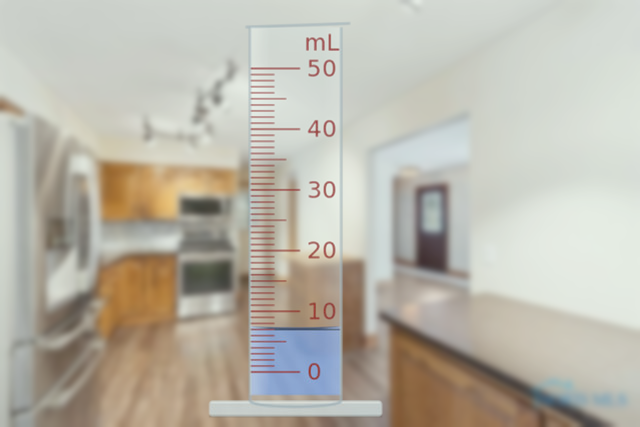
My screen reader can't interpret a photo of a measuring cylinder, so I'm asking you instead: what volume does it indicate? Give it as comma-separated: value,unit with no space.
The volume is 7,mL
